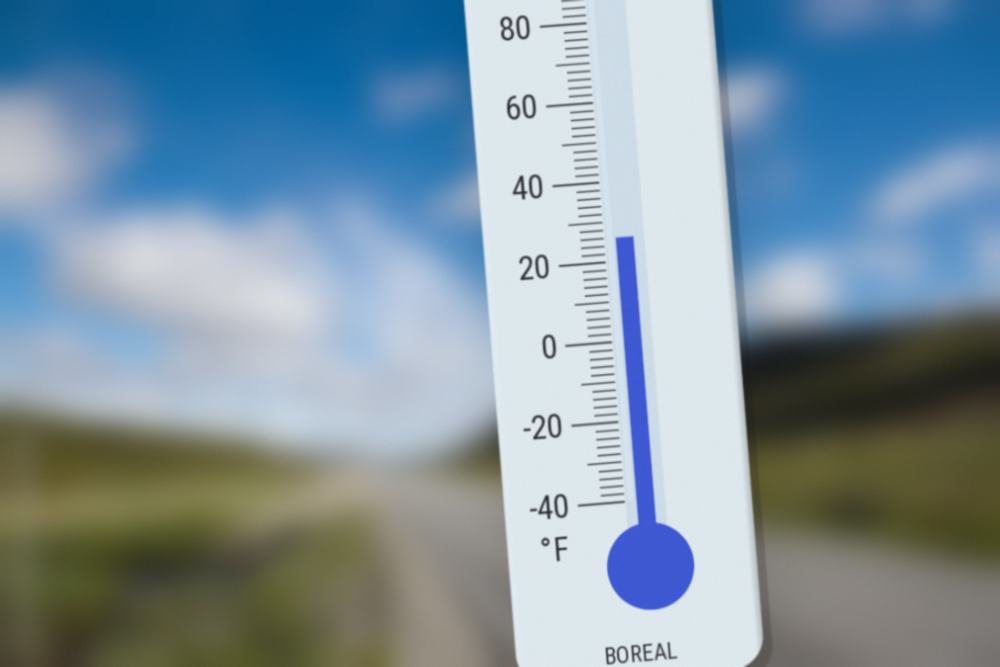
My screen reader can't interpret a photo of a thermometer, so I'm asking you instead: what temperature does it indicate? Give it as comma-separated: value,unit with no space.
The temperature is 26,°F
